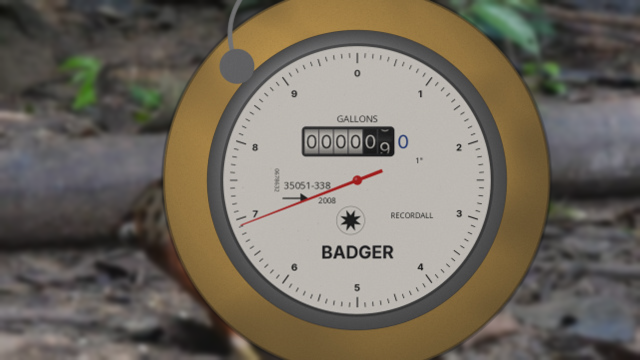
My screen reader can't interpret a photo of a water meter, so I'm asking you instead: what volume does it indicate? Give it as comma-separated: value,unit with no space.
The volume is 86.9,gal
